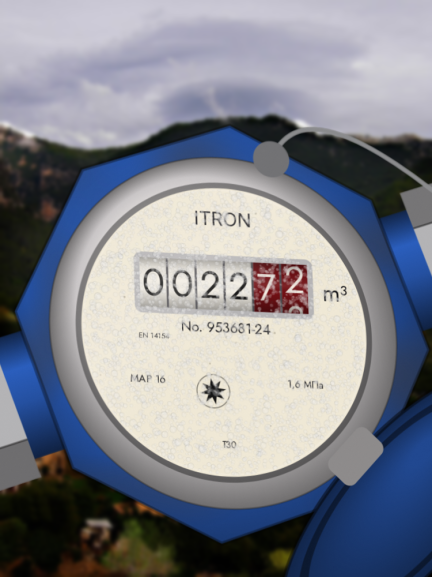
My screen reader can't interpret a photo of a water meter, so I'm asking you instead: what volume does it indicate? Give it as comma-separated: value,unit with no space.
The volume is 22.72,m³
